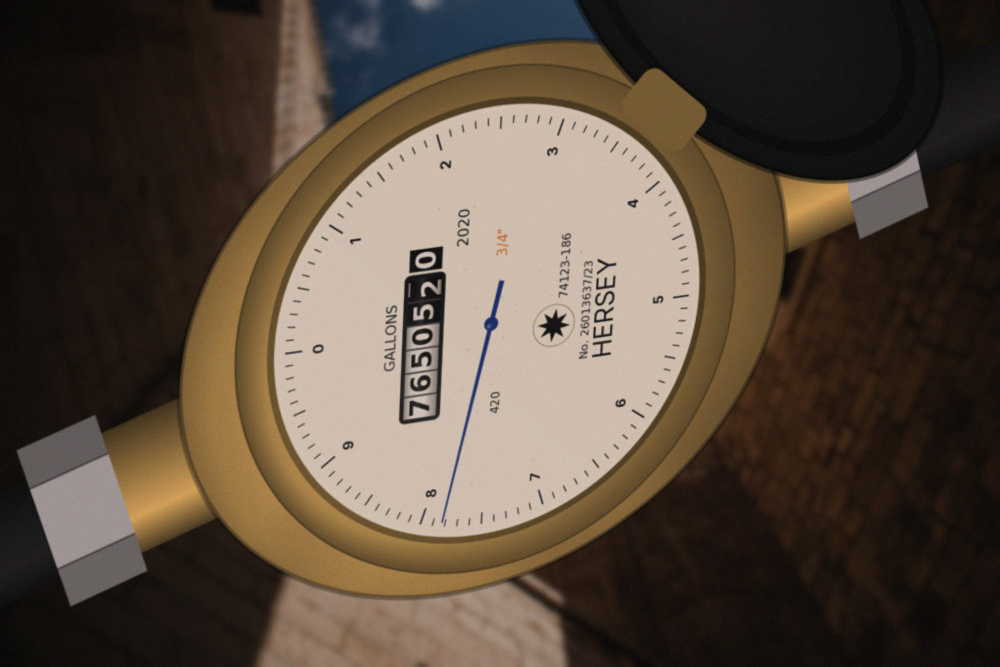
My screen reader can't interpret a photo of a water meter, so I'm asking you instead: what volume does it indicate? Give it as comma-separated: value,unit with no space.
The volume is 7650517.8,gal
